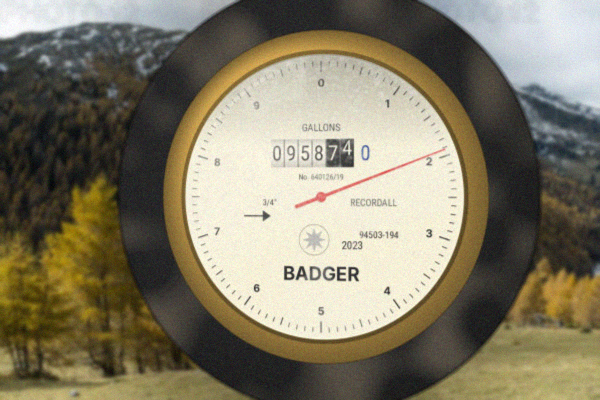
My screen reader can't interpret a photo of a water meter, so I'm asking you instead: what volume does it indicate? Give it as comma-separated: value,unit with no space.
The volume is 958741.9,gal
